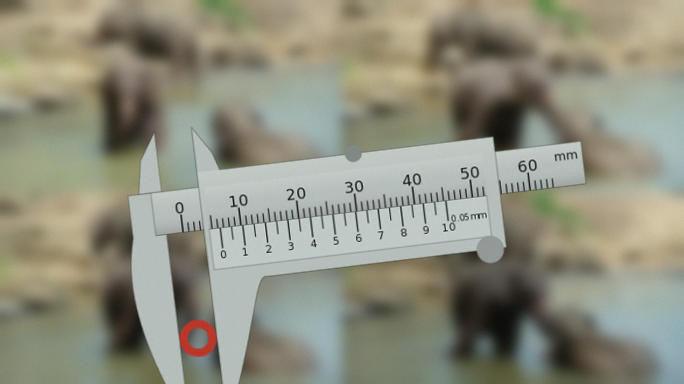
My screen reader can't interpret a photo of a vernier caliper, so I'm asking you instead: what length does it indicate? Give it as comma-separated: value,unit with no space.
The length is 6.4,mm
